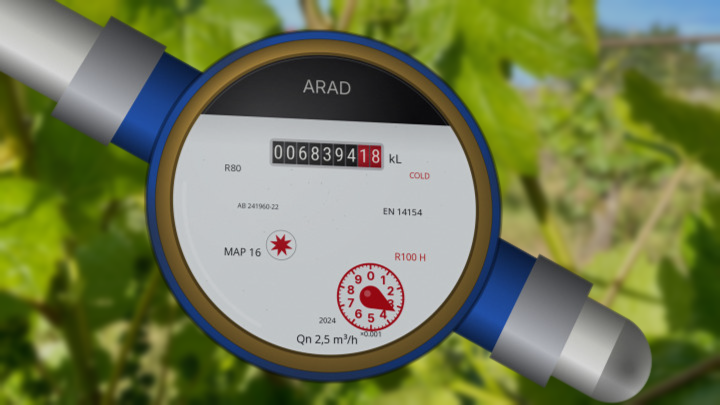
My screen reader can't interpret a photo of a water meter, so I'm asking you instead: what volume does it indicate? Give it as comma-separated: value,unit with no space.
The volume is 68394.183,kL
